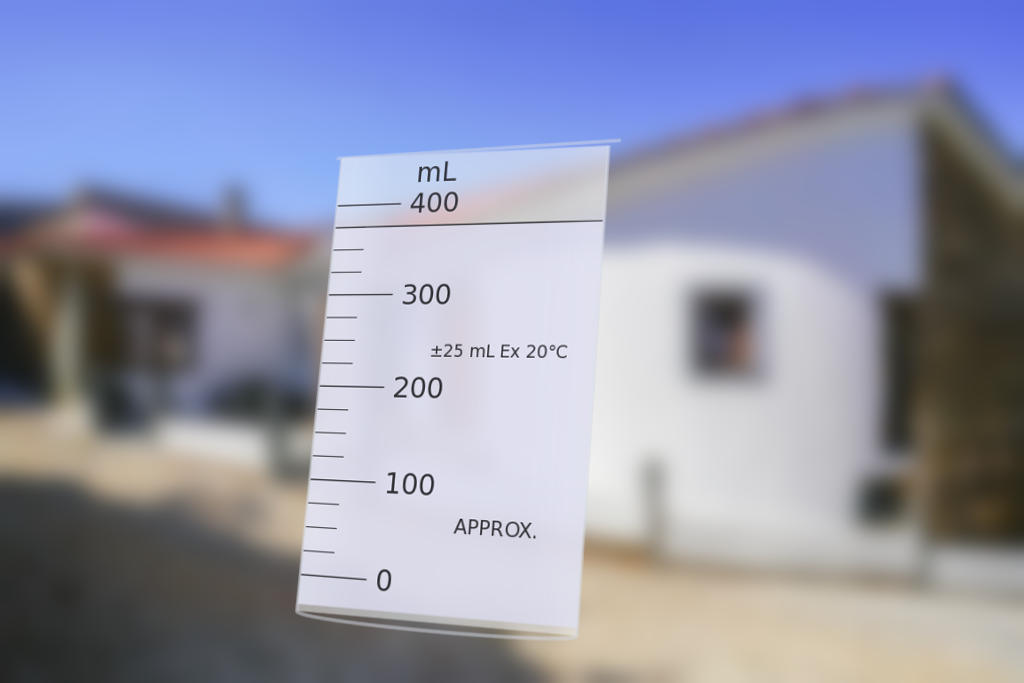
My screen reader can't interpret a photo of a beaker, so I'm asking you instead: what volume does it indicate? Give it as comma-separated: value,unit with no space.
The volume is 375,mL
